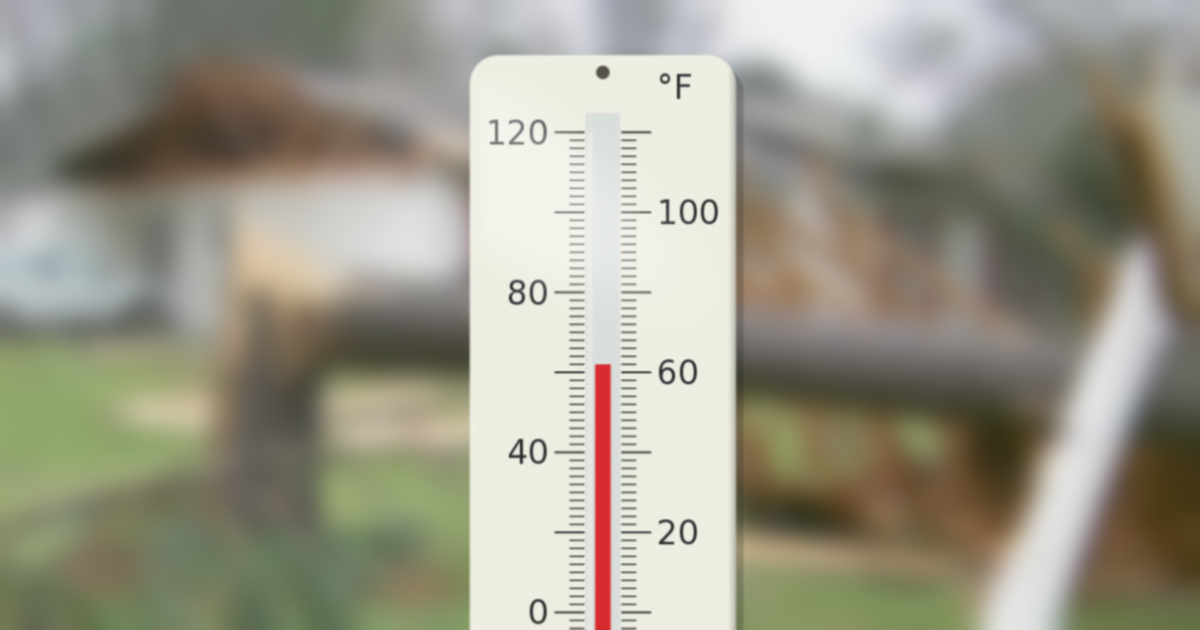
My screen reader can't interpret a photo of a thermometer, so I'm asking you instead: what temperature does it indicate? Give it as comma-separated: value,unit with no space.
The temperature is 62,°F
